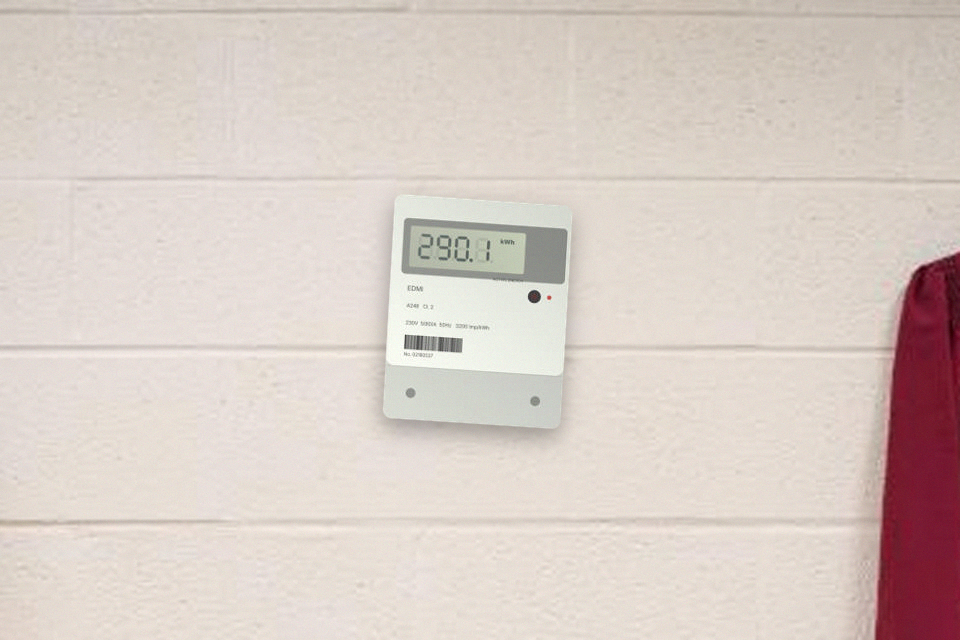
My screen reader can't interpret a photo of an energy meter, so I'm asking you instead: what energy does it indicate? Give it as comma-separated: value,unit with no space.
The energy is 290.1,kWh
